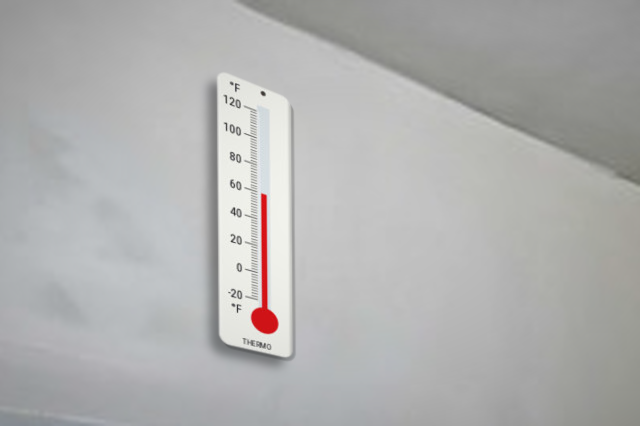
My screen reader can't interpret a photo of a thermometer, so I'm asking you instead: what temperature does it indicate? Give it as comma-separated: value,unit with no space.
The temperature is 60,°F
